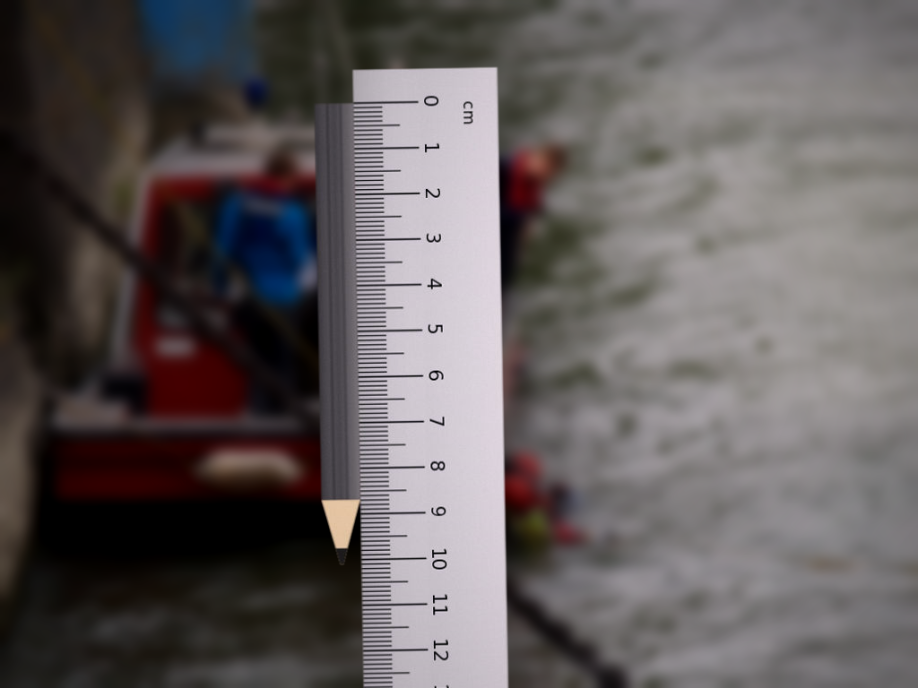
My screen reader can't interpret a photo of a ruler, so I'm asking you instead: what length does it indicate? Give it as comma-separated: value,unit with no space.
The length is 10.1,cm
